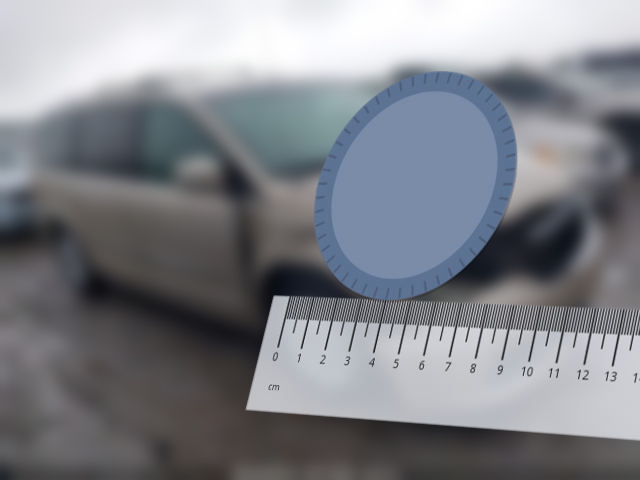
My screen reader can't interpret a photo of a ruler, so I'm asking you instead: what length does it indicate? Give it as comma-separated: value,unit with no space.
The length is 8,cm
